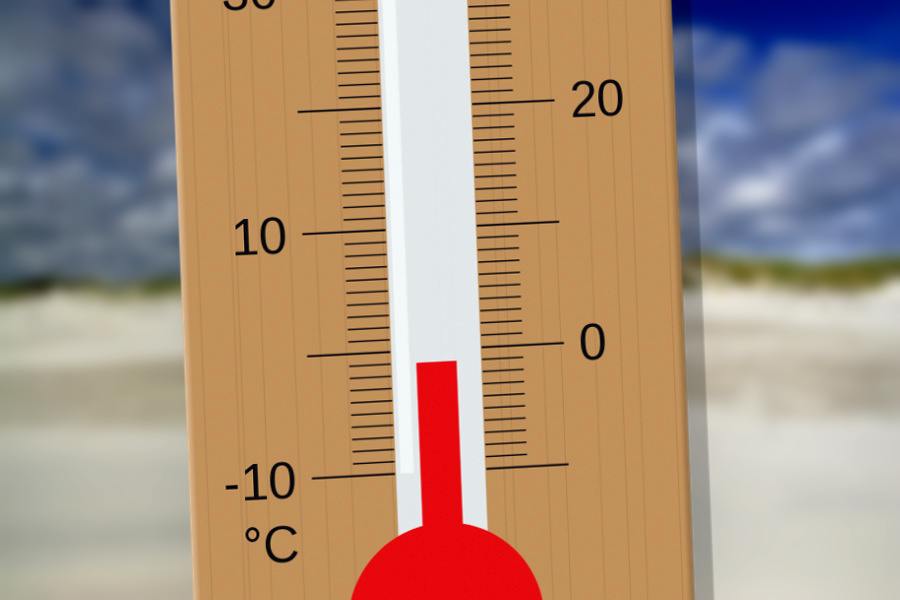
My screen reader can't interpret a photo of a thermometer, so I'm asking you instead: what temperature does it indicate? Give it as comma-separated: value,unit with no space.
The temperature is -1,°C
